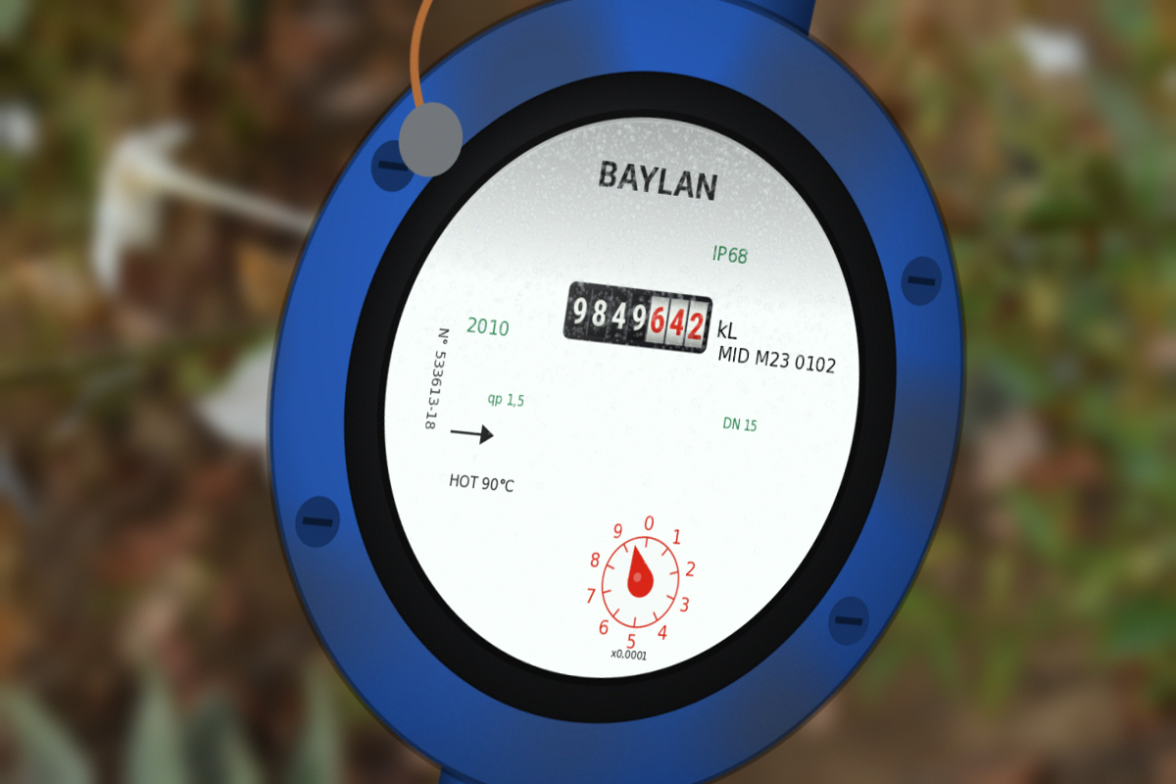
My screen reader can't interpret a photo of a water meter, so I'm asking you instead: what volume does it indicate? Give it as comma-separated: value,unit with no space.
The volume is 9849.6419,kL
